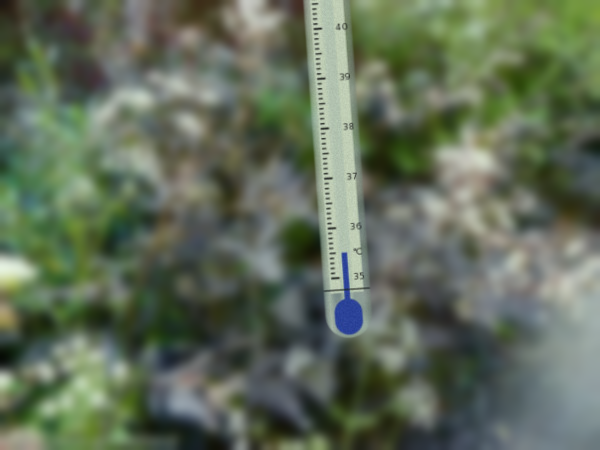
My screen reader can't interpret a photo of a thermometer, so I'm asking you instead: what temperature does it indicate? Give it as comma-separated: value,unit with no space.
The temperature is 35.5,°C
